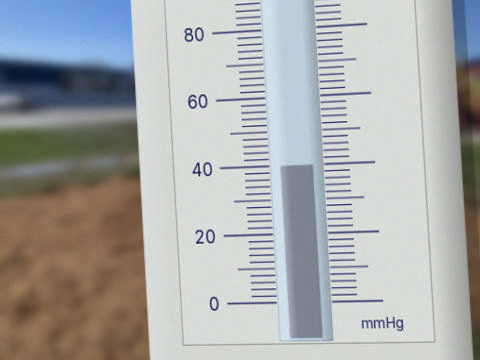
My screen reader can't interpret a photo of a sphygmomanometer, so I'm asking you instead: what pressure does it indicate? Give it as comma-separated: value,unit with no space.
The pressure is 40,mmHg
